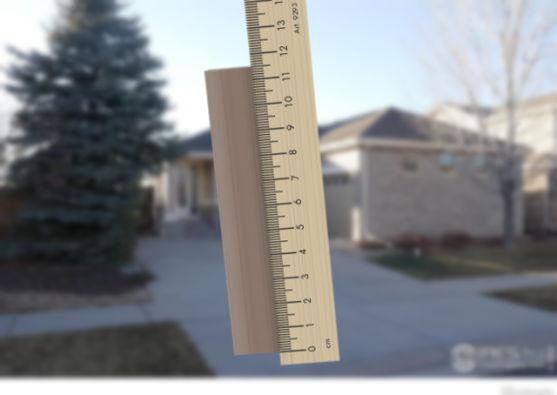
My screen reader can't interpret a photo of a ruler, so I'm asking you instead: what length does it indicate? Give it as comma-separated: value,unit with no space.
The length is 11.5,cm
